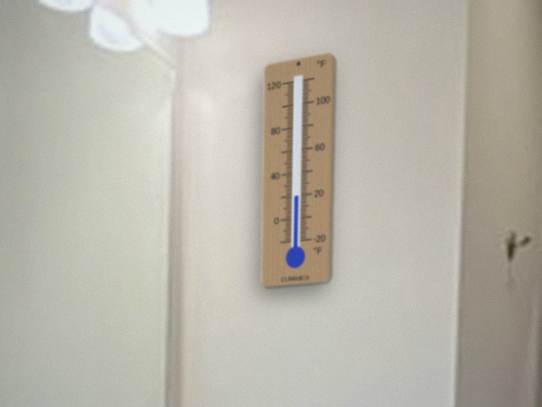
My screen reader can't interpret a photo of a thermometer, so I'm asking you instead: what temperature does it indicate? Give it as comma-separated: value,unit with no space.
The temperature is 20,°F
